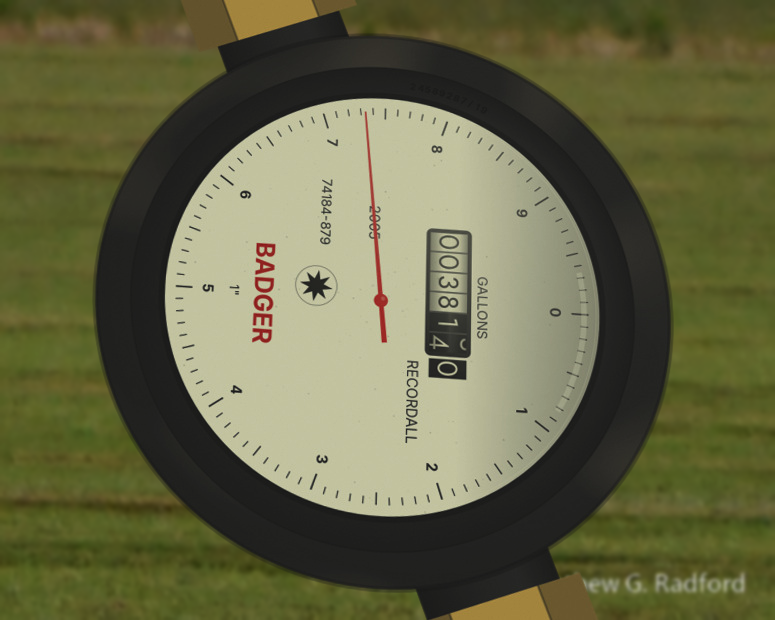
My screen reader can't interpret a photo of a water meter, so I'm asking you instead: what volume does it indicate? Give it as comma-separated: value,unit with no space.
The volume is 38137.3,gal
